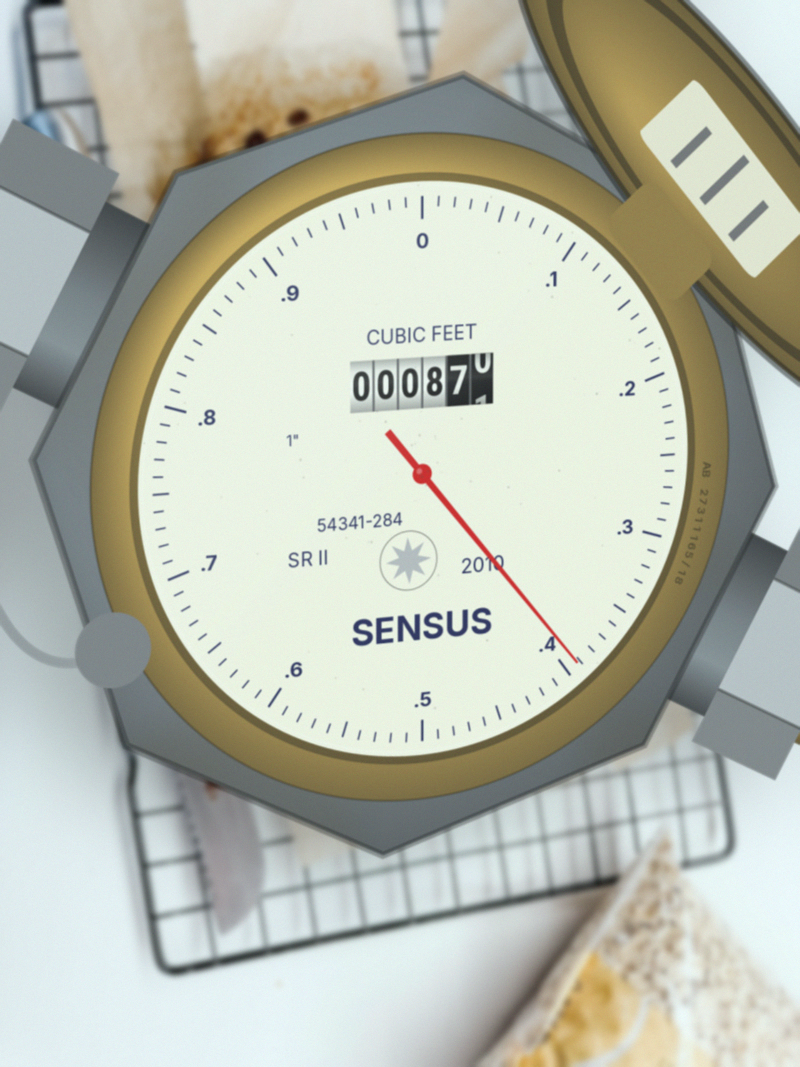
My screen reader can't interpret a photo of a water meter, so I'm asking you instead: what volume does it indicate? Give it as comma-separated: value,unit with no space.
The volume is 870.39,ft³
